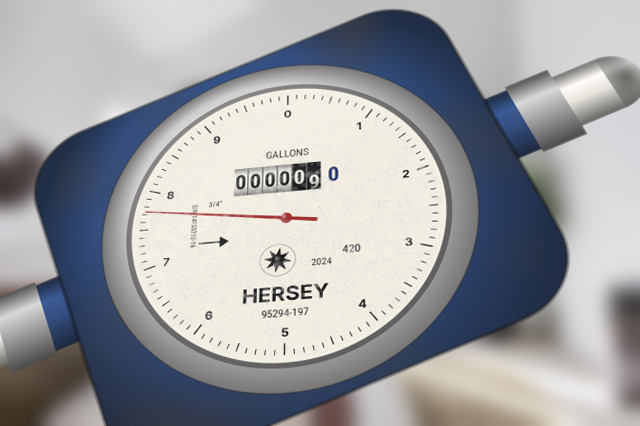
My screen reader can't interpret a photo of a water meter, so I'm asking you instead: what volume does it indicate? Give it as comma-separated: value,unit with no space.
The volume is 87.7,gal
